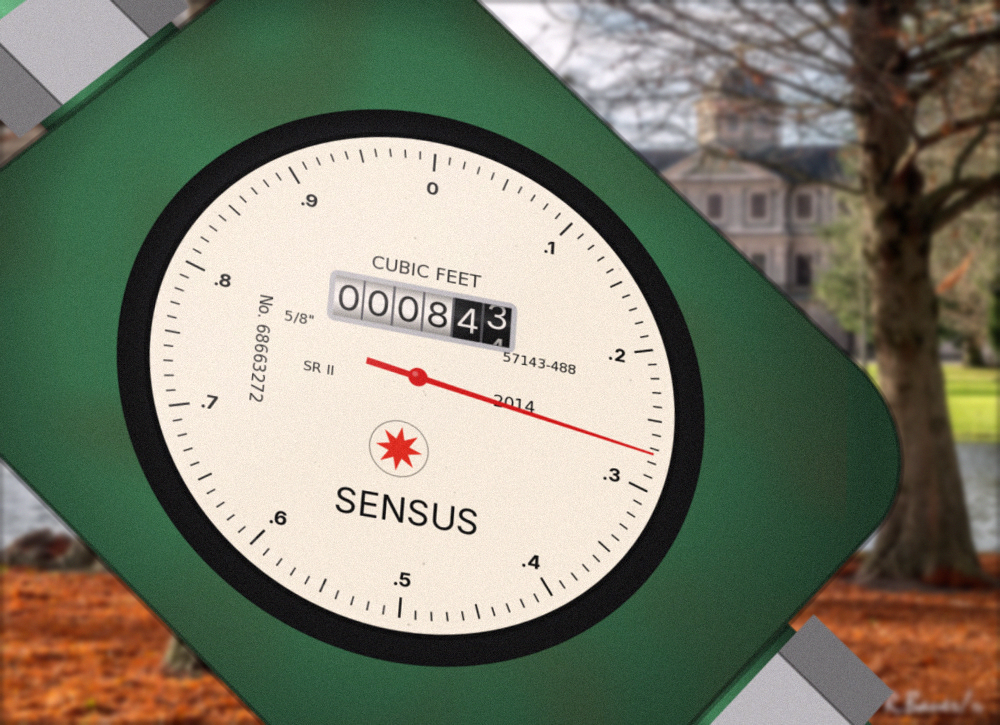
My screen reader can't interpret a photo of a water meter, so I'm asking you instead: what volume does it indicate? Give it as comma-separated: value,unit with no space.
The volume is 843.27,ft³
